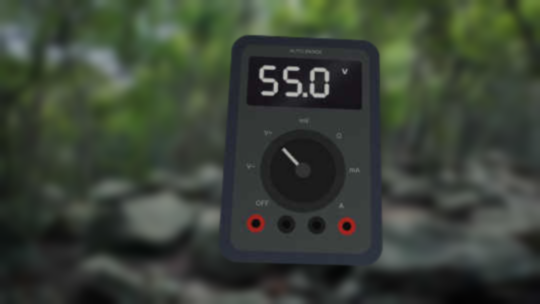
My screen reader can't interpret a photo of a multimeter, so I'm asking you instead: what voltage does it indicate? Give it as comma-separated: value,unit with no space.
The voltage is 55.0,V
